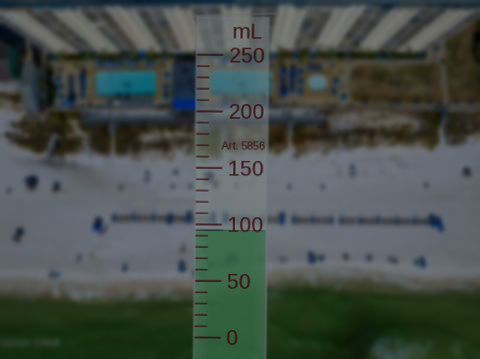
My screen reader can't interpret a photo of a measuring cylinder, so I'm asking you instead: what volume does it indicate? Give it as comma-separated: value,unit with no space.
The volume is 95,mL
